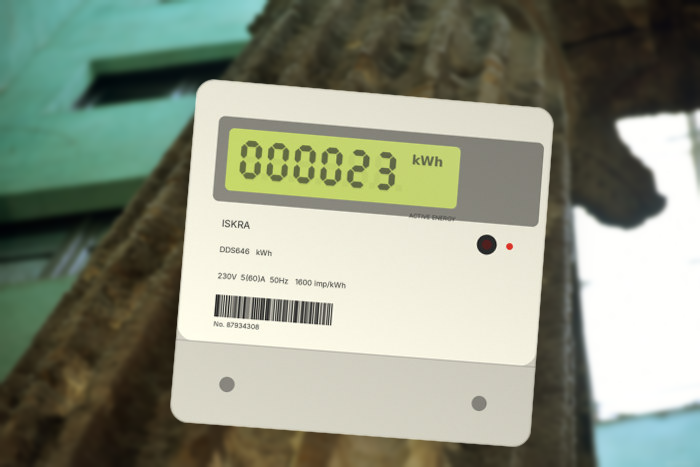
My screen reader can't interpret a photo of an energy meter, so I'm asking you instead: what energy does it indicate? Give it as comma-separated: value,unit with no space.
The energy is 23,kWh
